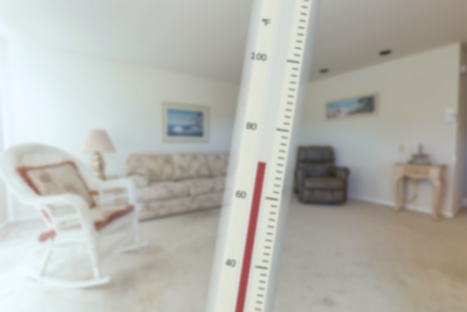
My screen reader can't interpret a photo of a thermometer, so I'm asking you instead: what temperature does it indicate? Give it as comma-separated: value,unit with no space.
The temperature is 70,°F
